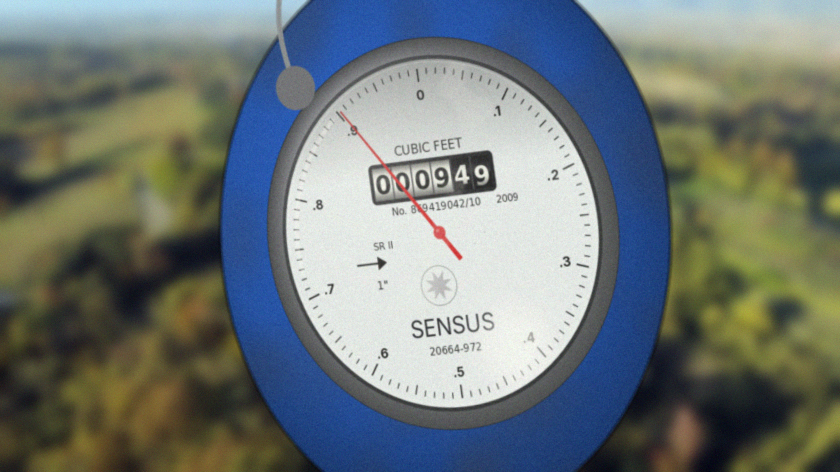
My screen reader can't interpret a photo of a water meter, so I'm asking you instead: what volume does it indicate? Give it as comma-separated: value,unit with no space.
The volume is 948.90,ft³
